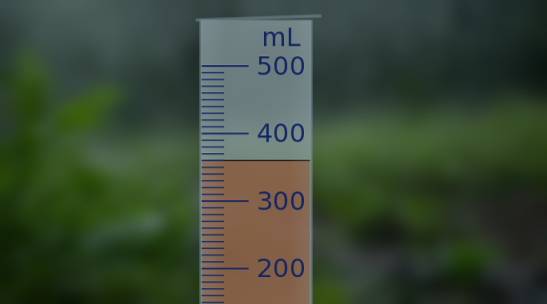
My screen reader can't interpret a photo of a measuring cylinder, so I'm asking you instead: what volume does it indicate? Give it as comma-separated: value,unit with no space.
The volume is 360,mL
